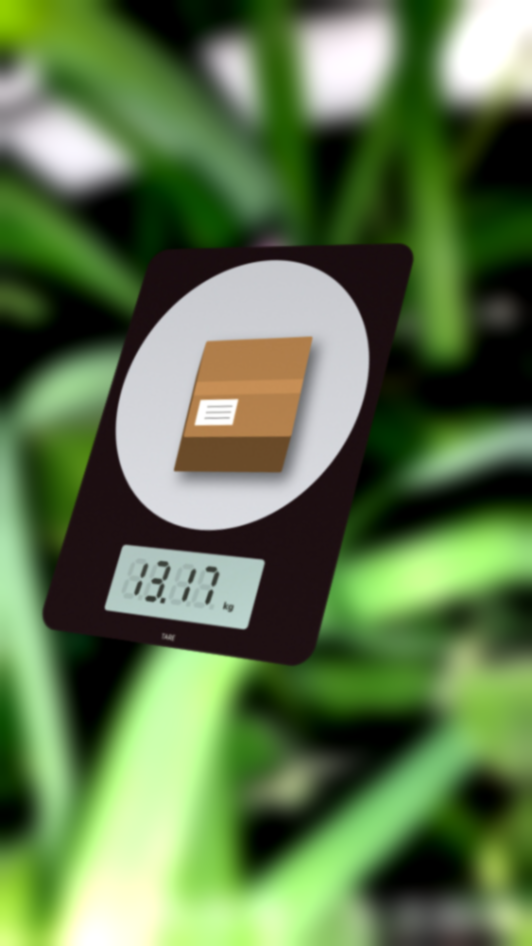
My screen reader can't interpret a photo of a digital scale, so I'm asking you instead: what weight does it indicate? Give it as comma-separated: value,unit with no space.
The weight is 13.17,kg
